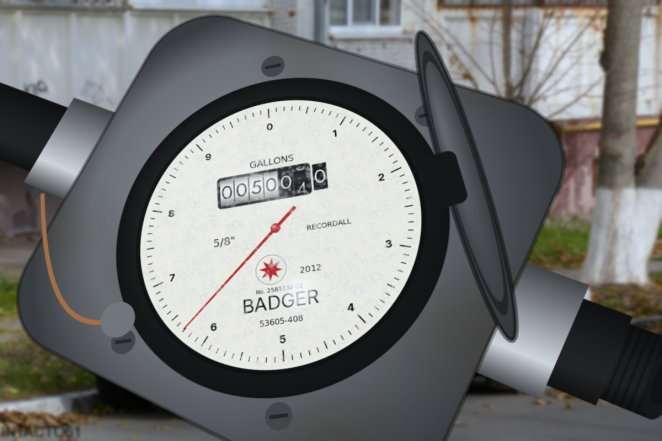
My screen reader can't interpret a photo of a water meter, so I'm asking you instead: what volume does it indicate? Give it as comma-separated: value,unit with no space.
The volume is 50036.3,gal
